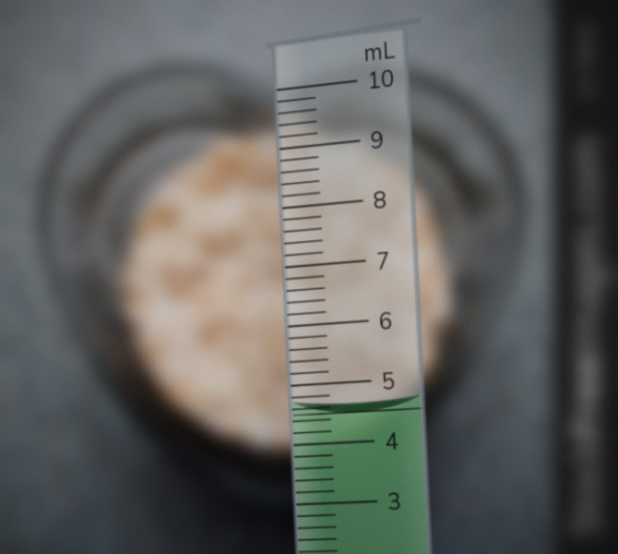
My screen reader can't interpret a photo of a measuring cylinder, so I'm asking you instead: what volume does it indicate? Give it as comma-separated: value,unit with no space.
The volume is 4.5,mL
